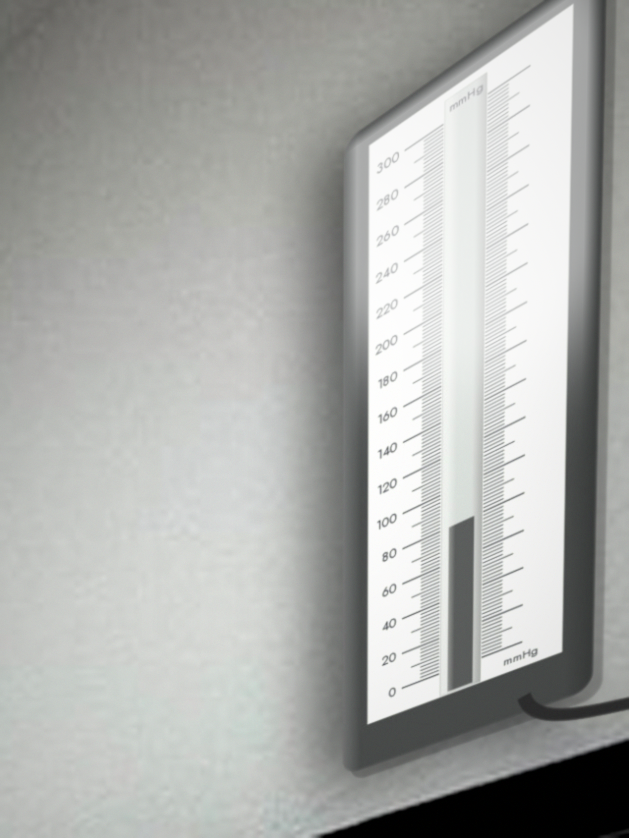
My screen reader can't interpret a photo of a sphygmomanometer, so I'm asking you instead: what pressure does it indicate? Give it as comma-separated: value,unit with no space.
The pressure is 80,mmHg
